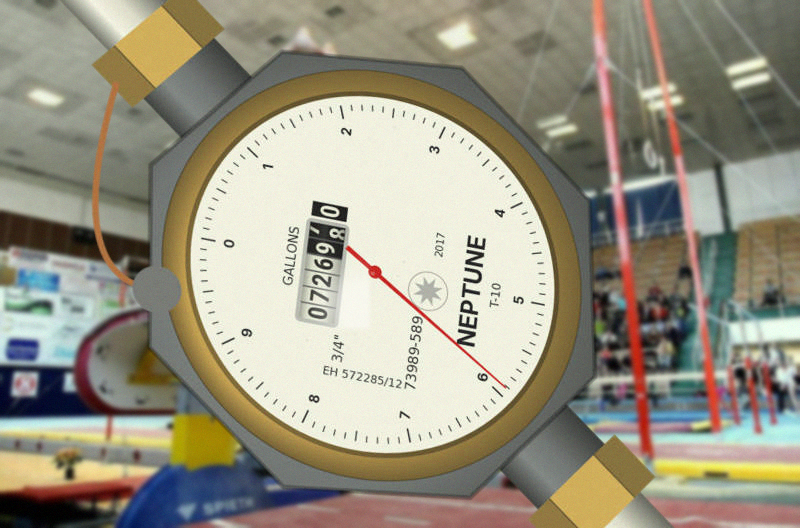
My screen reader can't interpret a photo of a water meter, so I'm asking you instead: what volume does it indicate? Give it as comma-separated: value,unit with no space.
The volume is 726975.9,gal
